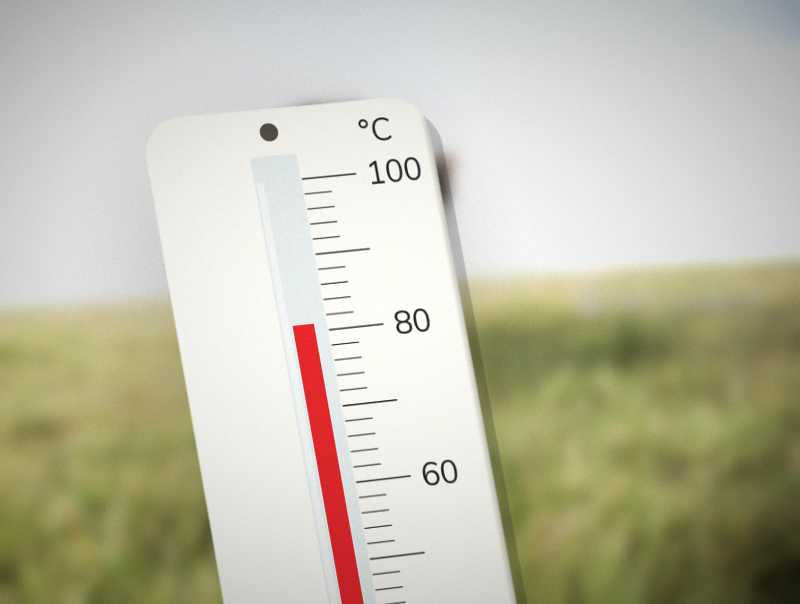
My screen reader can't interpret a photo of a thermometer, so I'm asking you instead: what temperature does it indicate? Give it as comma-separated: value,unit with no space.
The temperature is 81,°C
